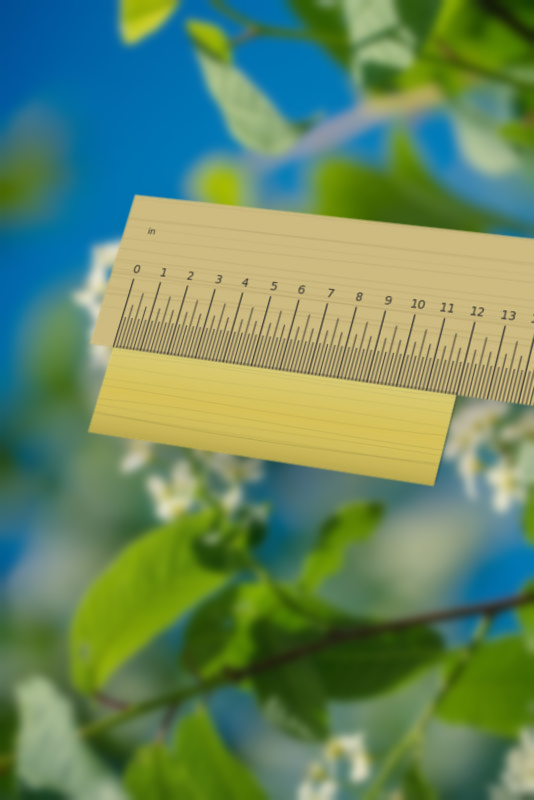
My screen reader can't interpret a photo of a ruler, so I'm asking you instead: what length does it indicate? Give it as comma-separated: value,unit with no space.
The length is 12,in
